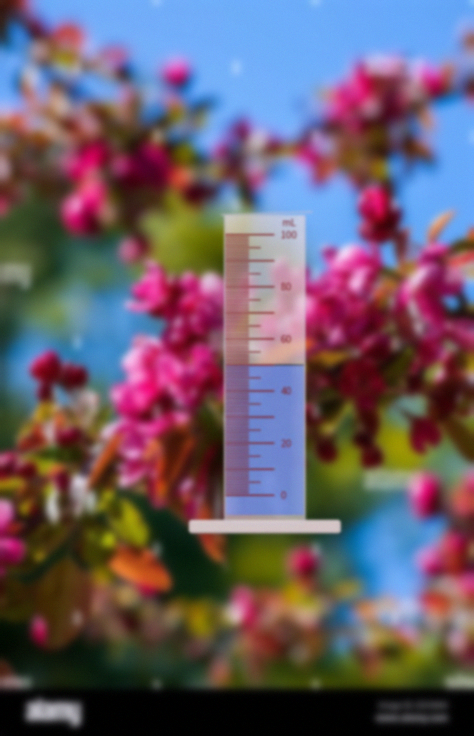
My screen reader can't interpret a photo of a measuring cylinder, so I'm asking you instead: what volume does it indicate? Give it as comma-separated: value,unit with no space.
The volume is 50,mL
